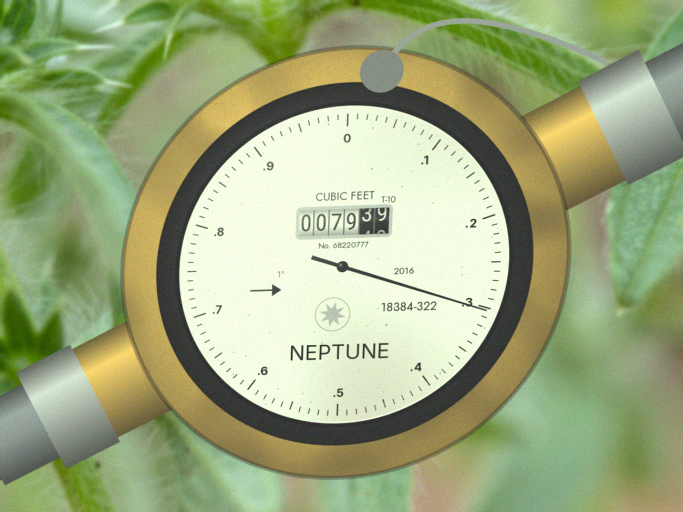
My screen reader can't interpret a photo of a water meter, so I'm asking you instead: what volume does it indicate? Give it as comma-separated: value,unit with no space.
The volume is 7939.30,ft³
